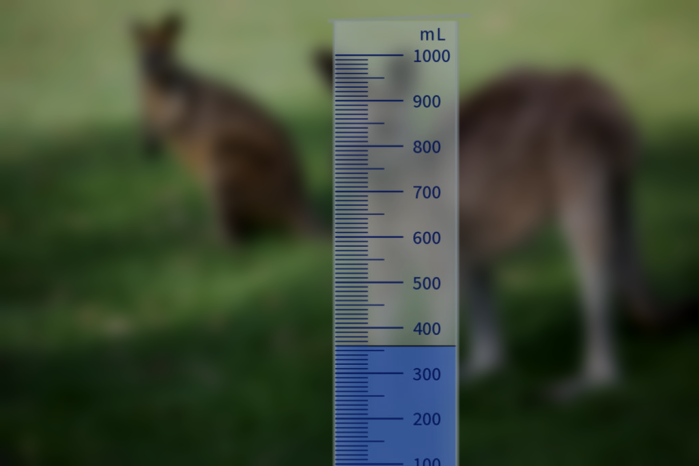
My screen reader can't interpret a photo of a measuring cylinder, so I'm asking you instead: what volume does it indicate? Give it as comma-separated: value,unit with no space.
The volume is 360,mL
